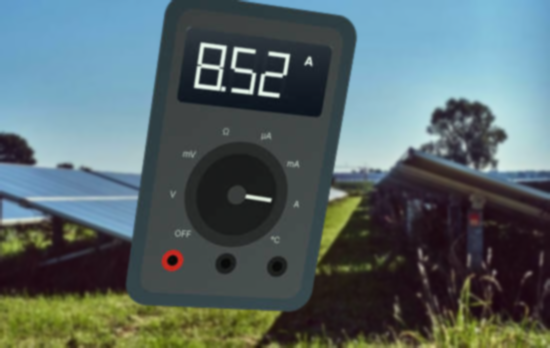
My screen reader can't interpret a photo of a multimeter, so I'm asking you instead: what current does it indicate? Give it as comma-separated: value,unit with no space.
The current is 8.52,A
